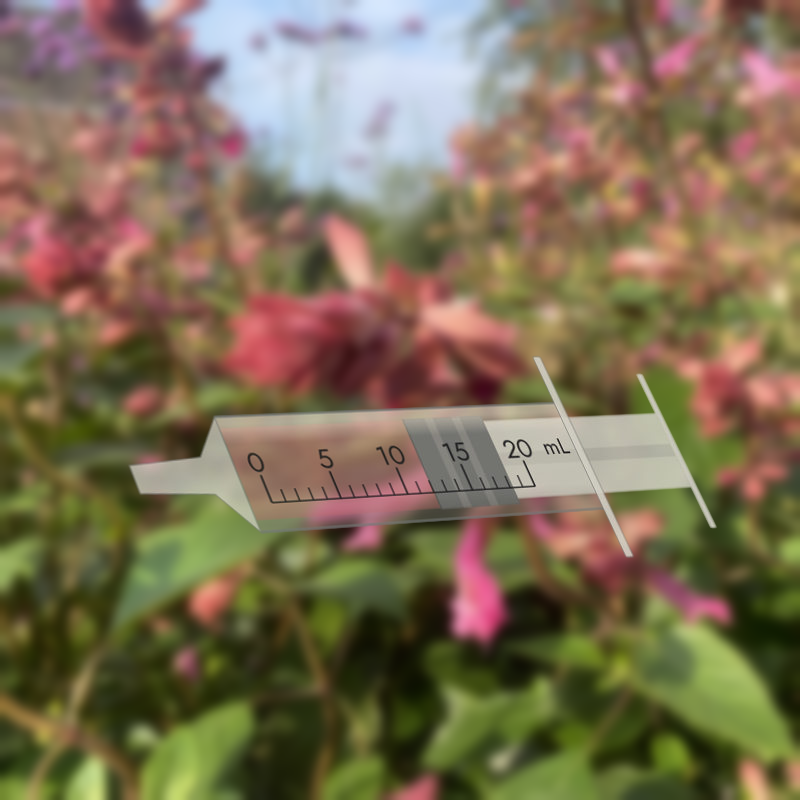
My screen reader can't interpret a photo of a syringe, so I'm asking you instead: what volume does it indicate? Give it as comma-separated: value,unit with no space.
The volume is 12,mL
